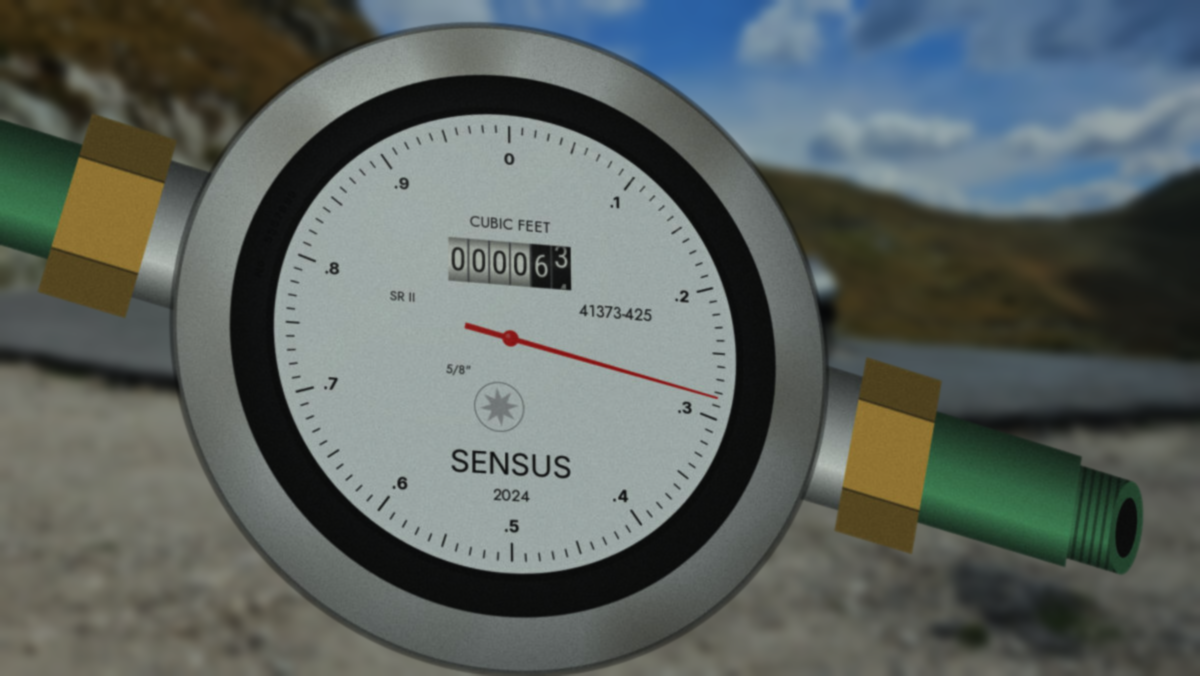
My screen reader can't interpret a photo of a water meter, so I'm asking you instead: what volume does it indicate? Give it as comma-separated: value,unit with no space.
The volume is 63.28,ft³
